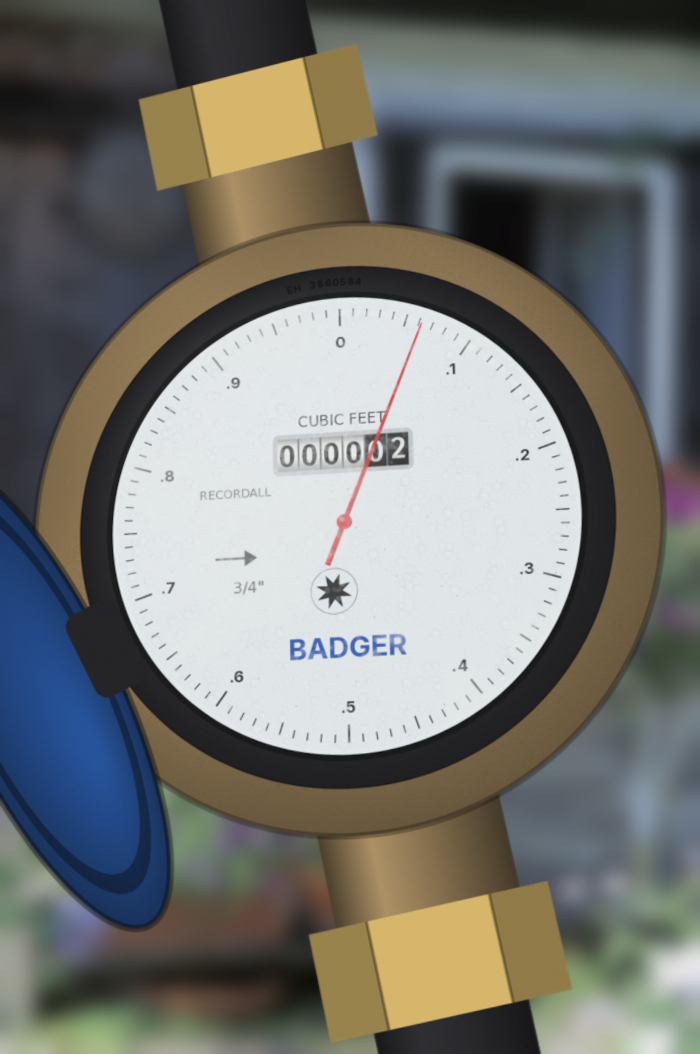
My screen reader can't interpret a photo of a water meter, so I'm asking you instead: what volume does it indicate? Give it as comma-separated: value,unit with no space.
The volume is 2.06,ft³
